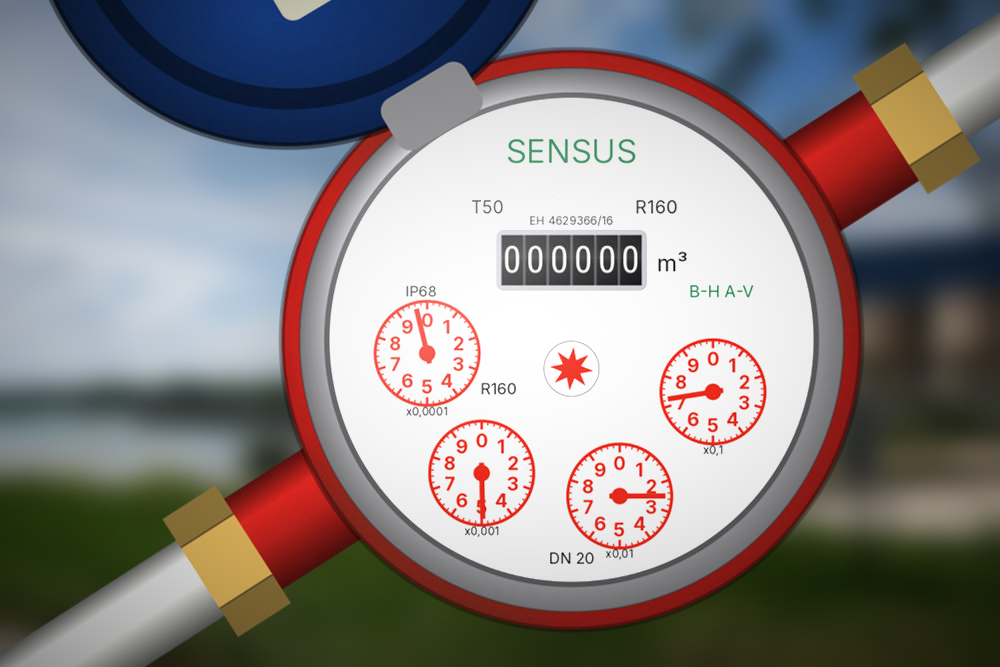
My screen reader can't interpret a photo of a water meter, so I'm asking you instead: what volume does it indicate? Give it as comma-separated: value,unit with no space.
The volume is 0.7249,m³
